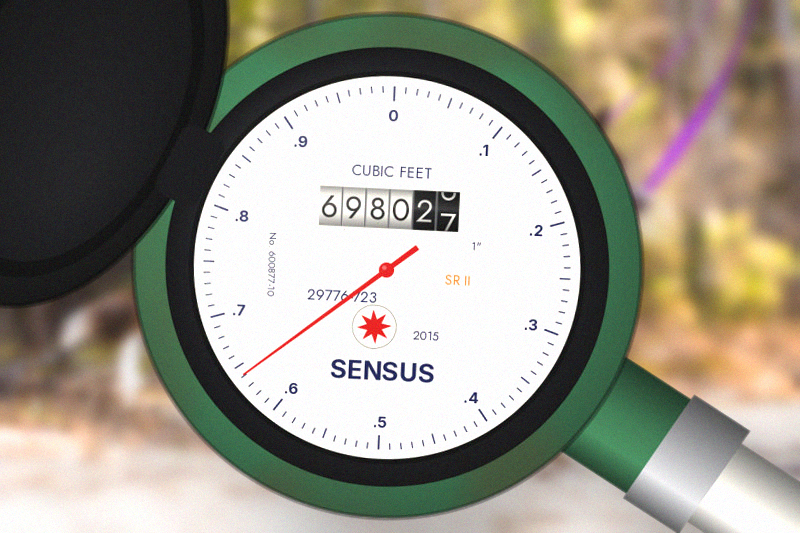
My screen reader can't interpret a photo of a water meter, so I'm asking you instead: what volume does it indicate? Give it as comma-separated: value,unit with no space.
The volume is 698026.64,ft³
